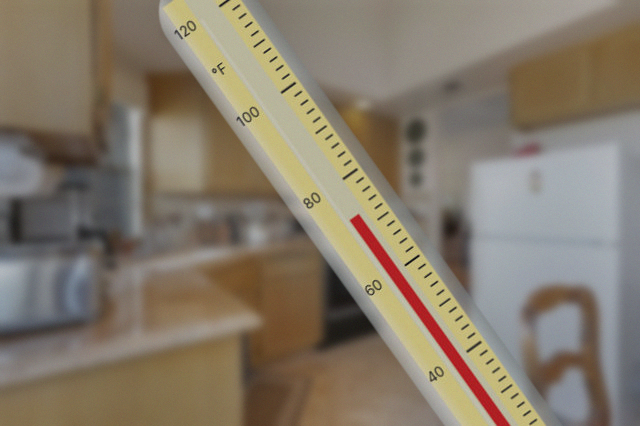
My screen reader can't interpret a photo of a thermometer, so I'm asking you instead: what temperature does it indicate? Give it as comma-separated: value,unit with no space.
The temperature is 73,°F
